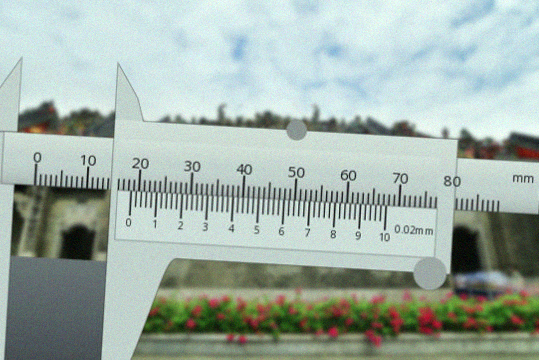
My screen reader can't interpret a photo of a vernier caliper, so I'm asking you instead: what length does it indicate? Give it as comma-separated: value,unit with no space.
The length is 18.5,mm
